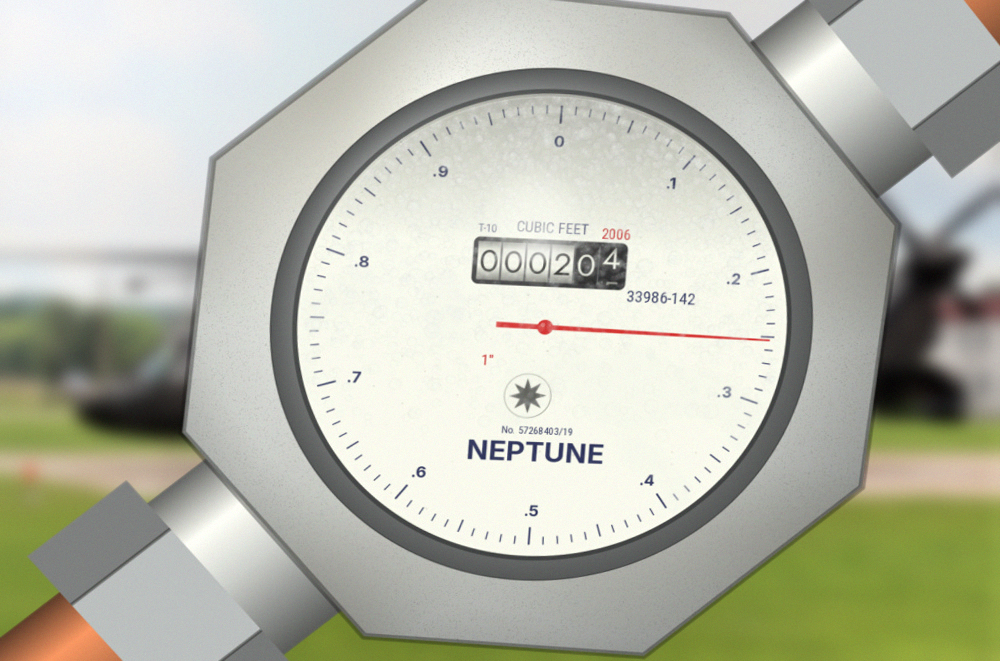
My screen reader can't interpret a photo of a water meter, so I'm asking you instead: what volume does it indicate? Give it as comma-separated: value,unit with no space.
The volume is 204.25,ft³
